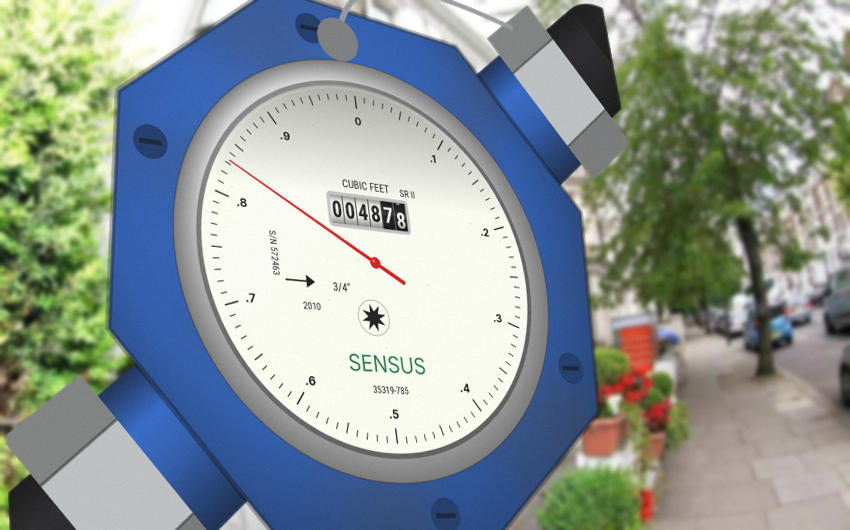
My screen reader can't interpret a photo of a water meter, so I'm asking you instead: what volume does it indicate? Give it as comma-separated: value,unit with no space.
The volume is 4877.83,ft³
